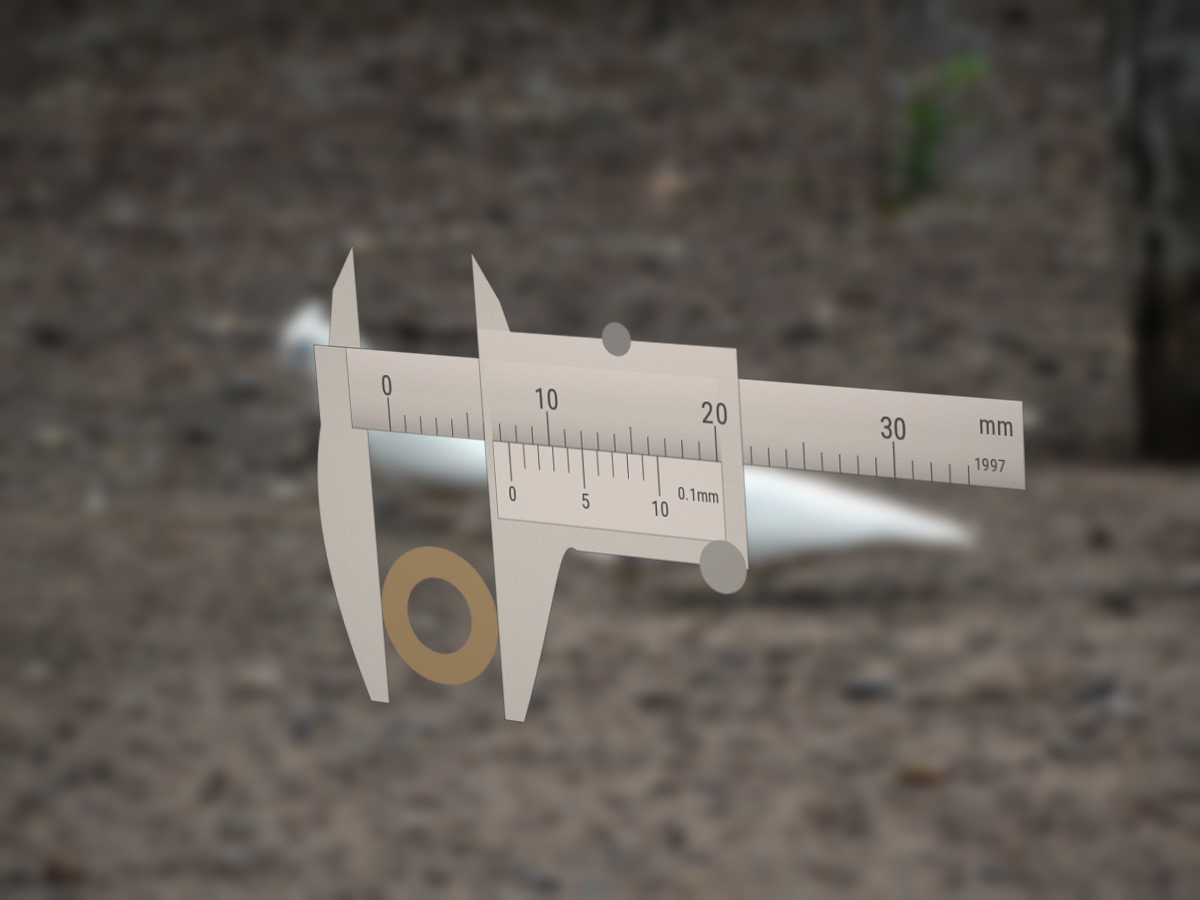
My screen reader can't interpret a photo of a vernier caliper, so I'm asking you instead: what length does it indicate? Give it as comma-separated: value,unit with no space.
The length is 7.5,mm
